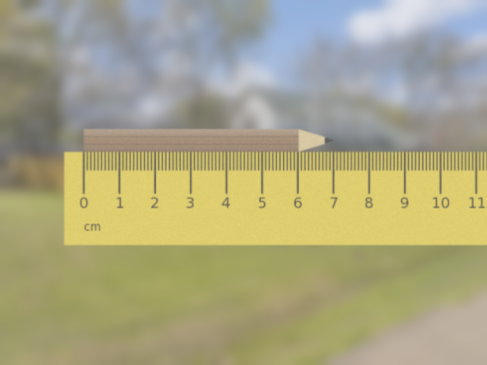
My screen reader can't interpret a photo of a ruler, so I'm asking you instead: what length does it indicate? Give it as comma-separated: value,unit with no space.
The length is 7,cm
